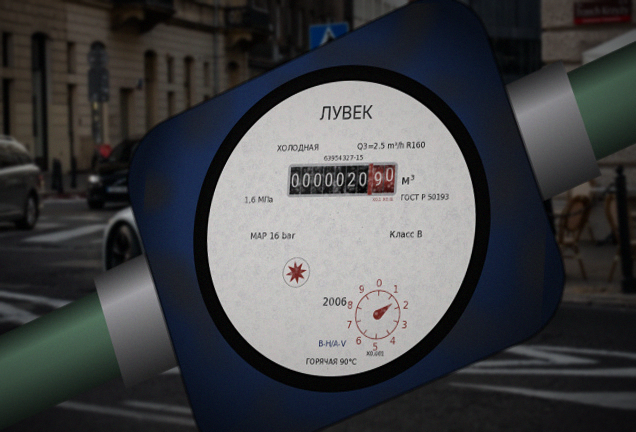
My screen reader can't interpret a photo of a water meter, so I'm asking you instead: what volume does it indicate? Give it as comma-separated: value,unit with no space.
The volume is 20.901,m³
